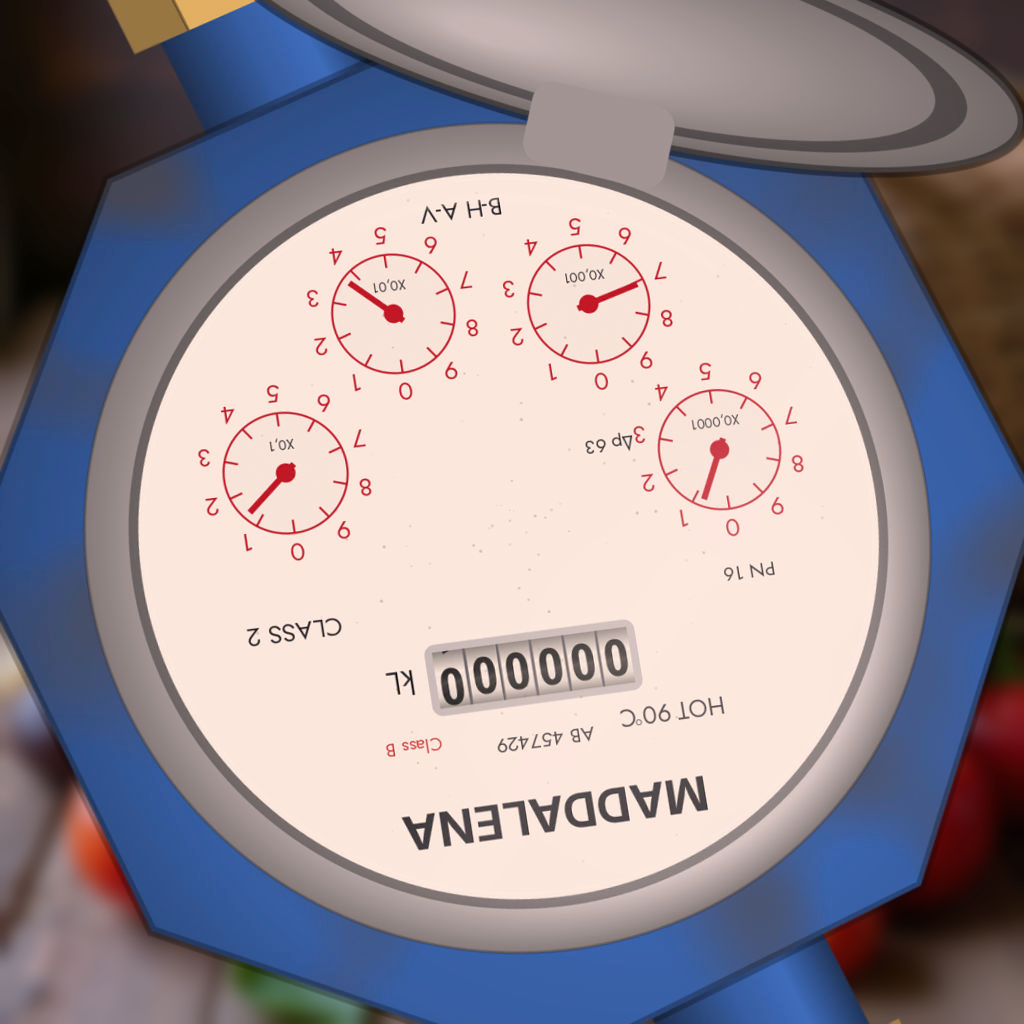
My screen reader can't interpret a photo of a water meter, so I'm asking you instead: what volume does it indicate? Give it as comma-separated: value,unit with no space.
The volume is 0.1370,kL
